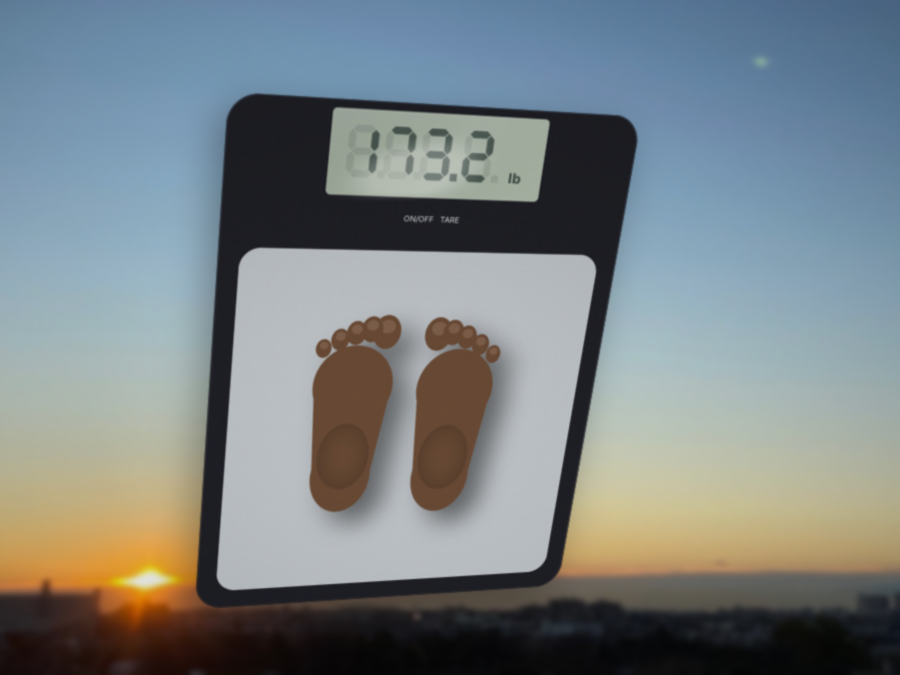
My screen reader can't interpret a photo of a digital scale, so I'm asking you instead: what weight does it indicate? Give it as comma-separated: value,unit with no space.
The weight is 173.2,lb
